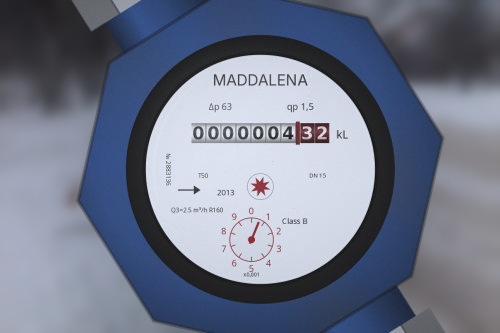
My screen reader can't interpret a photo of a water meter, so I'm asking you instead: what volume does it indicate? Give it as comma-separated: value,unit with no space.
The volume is 4.320,kL
